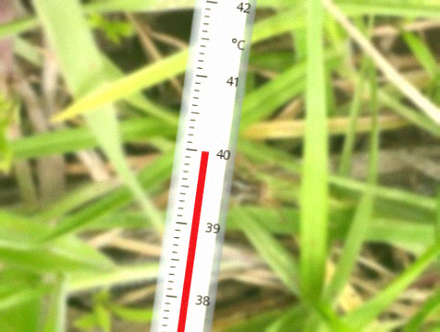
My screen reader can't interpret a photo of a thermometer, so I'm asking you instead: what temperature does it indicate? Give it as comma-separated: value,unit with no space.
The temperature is 40,°C
